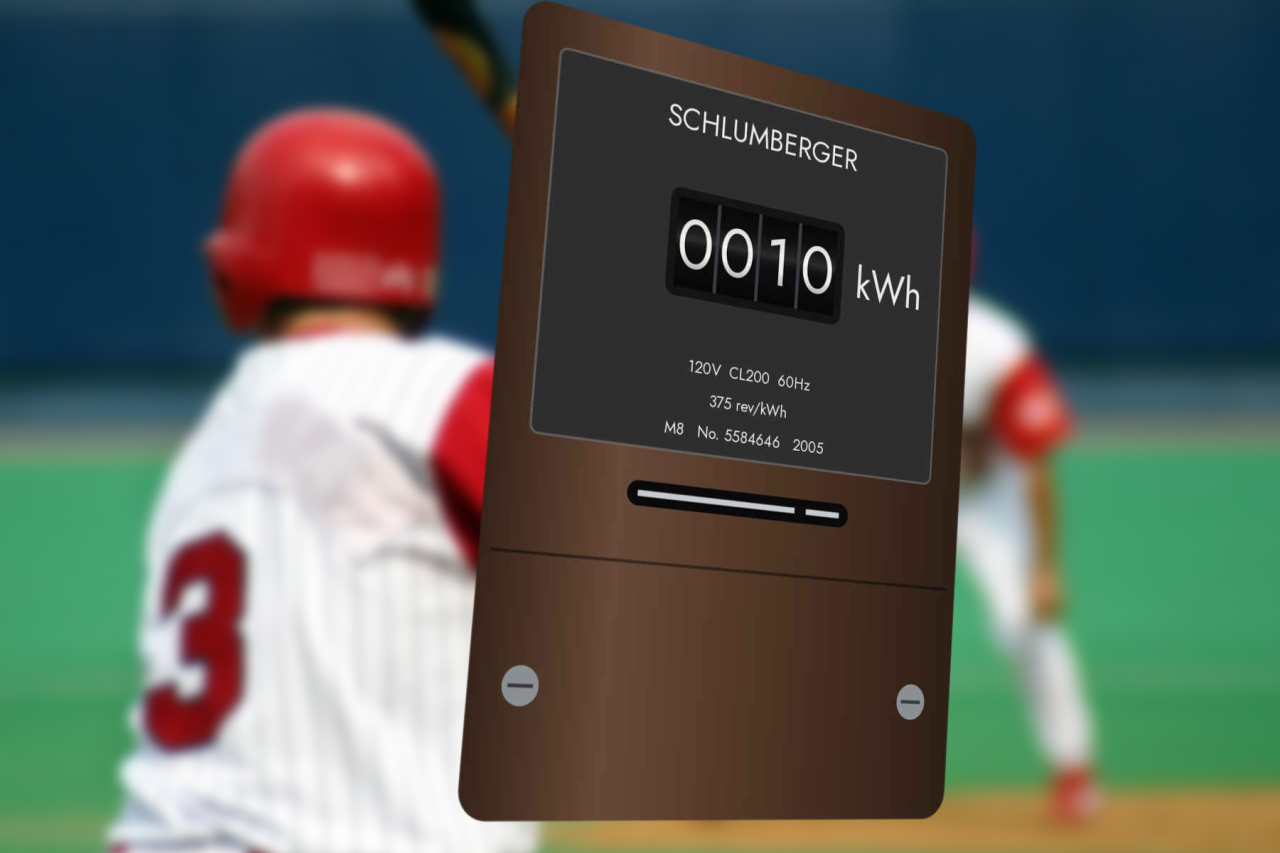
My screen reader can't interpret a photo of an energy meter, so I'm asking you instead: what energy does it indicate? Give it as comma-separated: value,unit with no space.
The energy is 10,kWh
